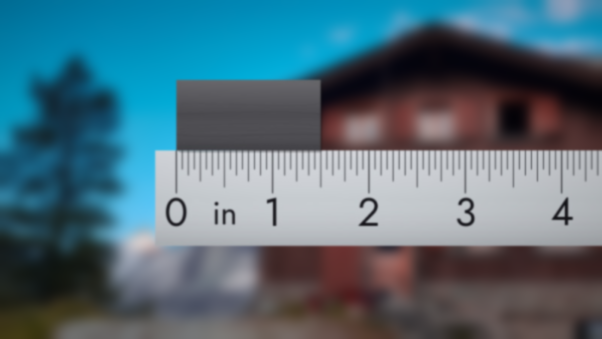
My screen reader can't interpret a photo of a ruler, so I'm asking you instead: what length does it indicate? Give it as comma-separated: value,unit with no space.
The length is 1.5,in
